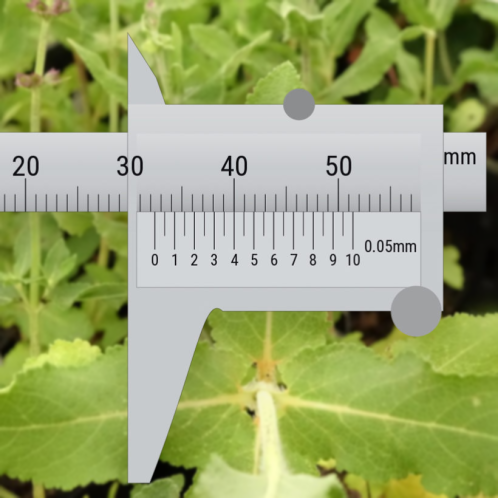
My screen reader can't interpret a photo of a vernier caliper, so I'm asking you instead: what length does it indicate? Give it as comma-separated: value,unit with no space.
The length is 32.4,mm
